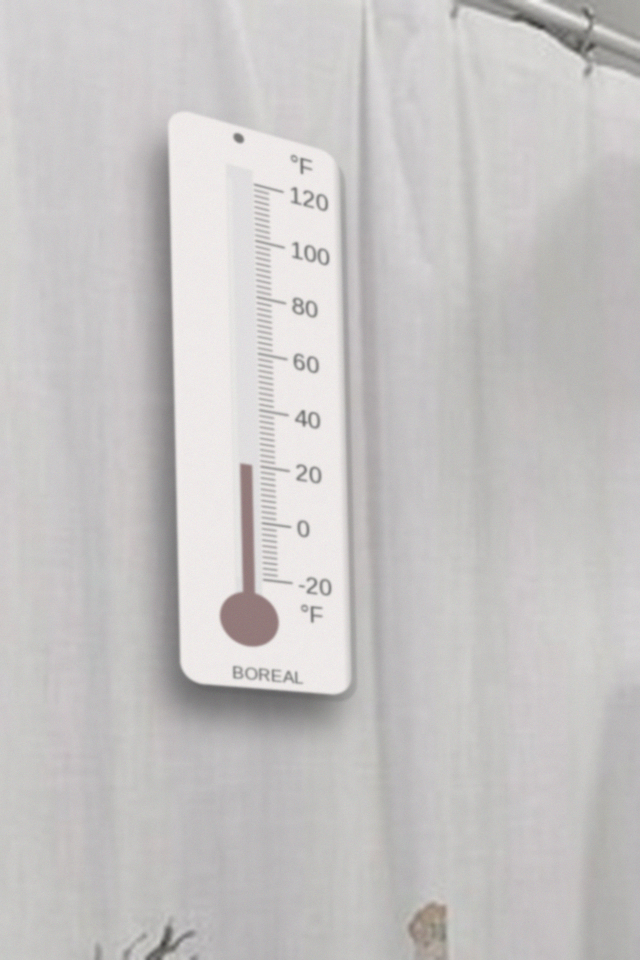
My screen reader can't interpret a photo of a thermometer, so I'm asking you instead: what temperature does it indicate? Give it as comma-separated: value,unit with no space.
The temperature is 20,°F
